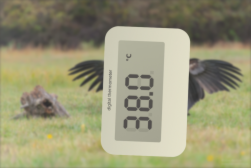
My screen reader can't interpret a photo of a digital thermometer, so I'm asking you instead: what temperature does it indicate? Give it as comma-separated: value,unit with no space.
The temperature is 38.0,°C
